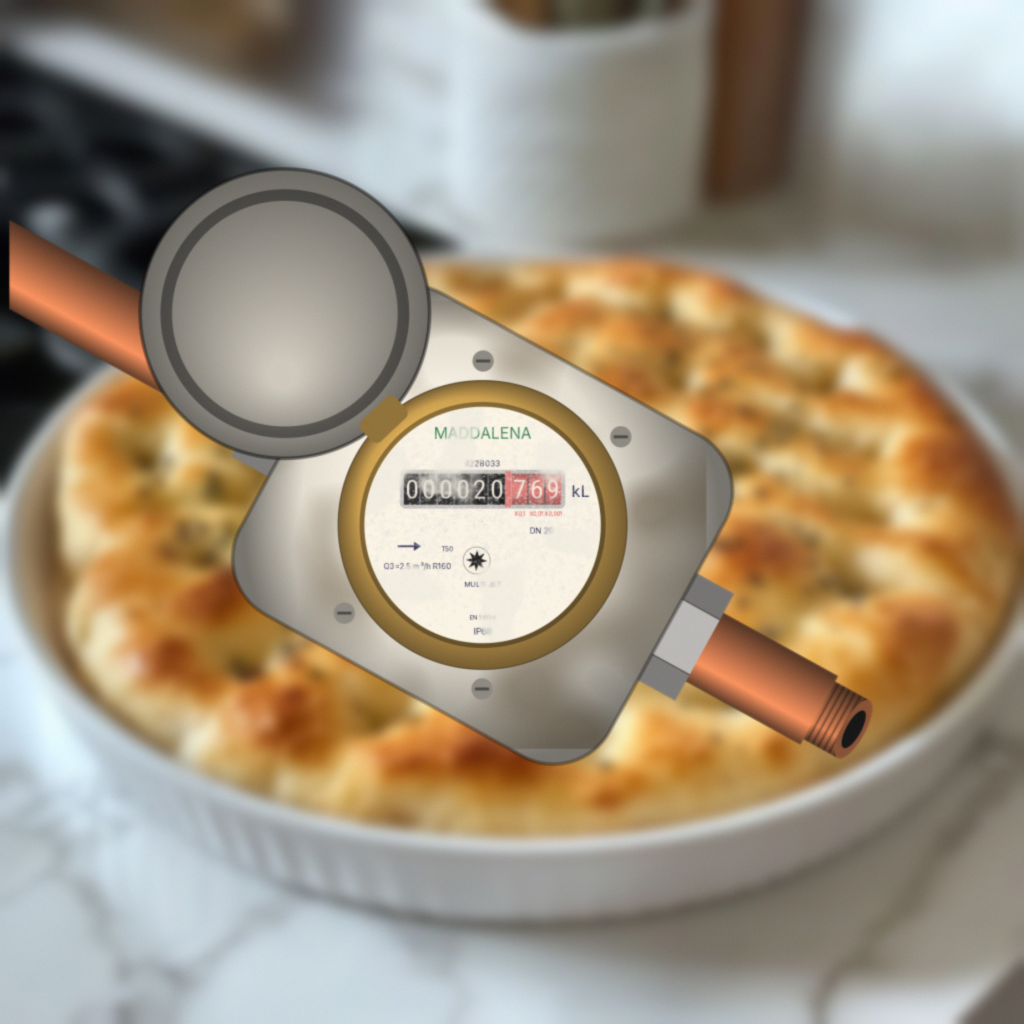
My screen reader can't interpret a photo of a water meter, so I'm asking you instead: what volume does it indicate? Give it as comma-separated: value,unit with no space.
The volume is 20.769,kL
